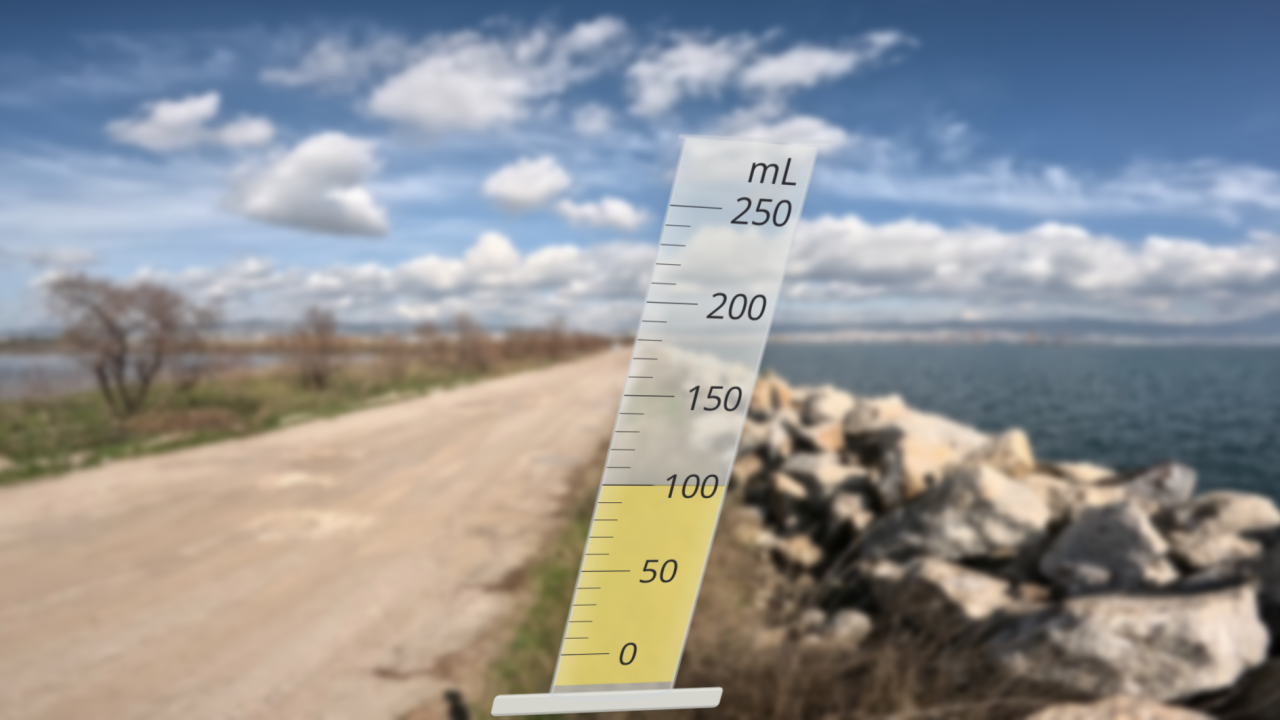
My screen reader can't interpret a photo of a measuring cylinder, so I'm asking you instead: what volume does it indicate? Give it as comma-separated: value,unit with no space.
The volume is 100,mL
